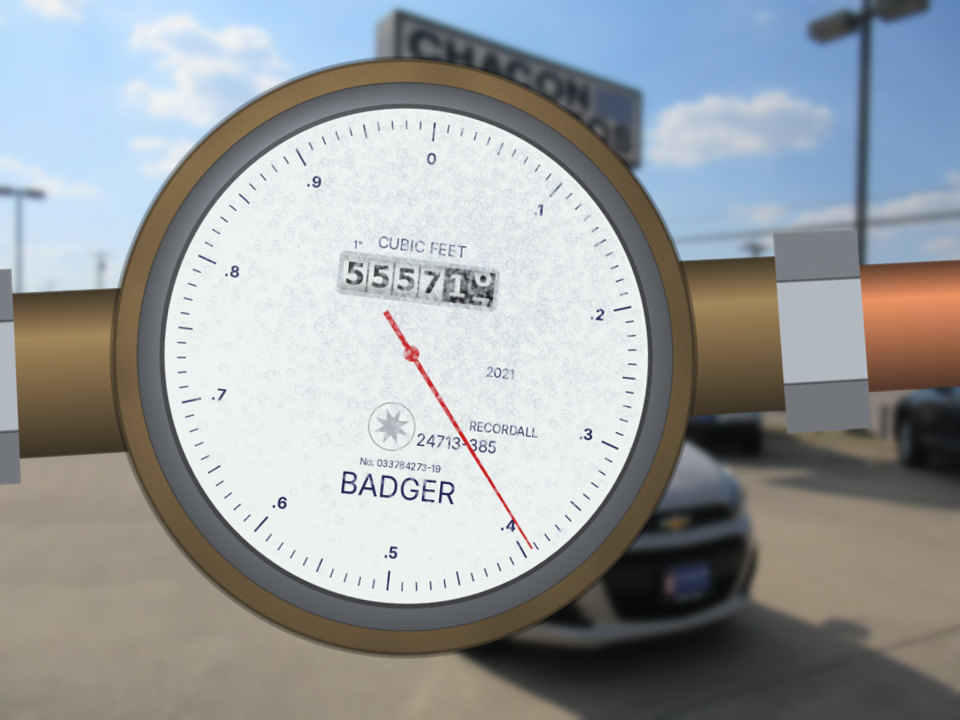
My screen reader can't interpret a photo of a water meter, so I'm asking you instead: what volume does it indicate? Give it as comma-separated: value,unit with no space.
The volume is 555716.39,ft³
